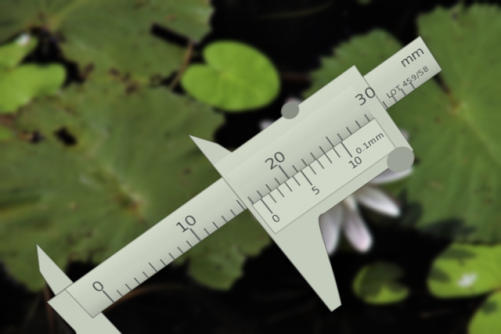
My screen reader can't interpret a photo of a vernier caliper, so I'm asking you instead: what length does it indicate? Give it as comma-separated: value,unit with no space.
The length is 16.8,mm
